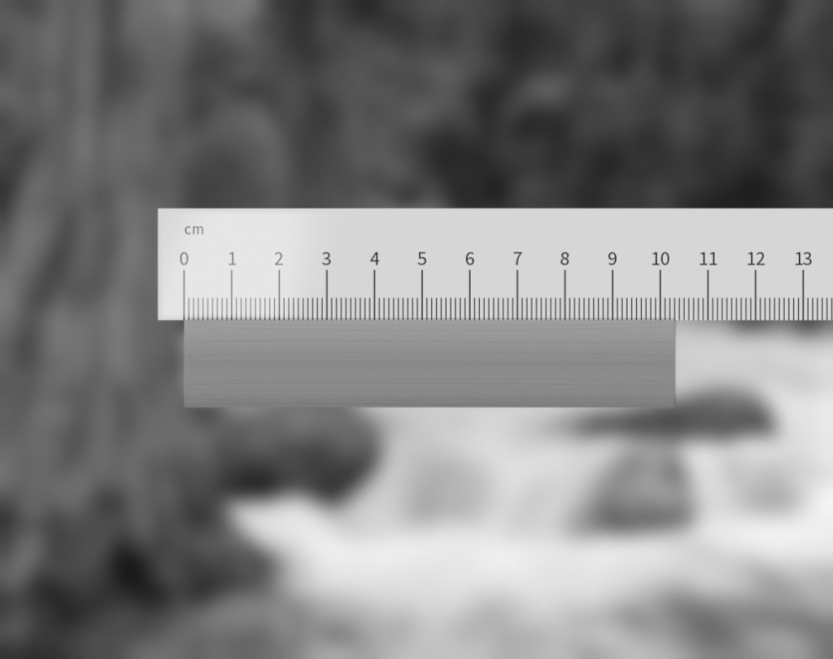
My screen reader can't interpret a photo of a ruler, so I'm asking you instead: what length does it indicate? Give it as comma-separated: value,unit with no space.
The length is 10.3,cm
